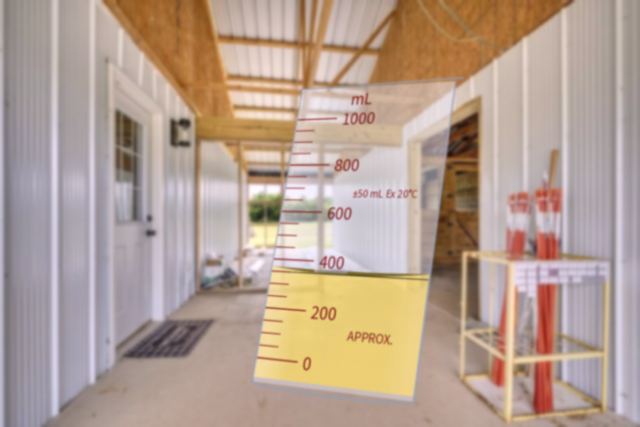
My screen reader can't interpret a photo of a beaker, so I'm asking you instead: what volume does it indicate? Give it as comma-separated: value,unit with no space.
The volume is 350,mL
